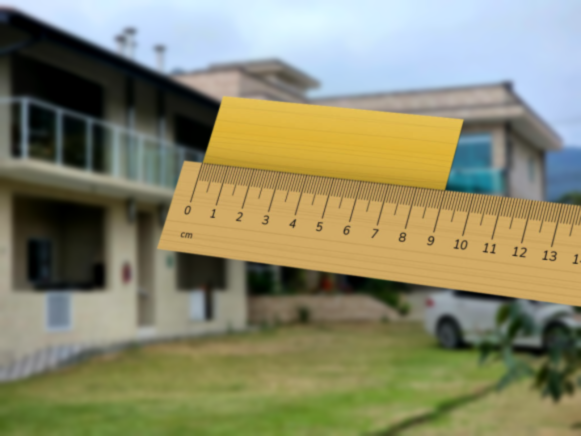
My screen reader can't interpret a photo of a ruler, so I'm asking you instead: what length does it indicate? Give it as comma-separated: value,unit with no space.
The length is 9,cm
